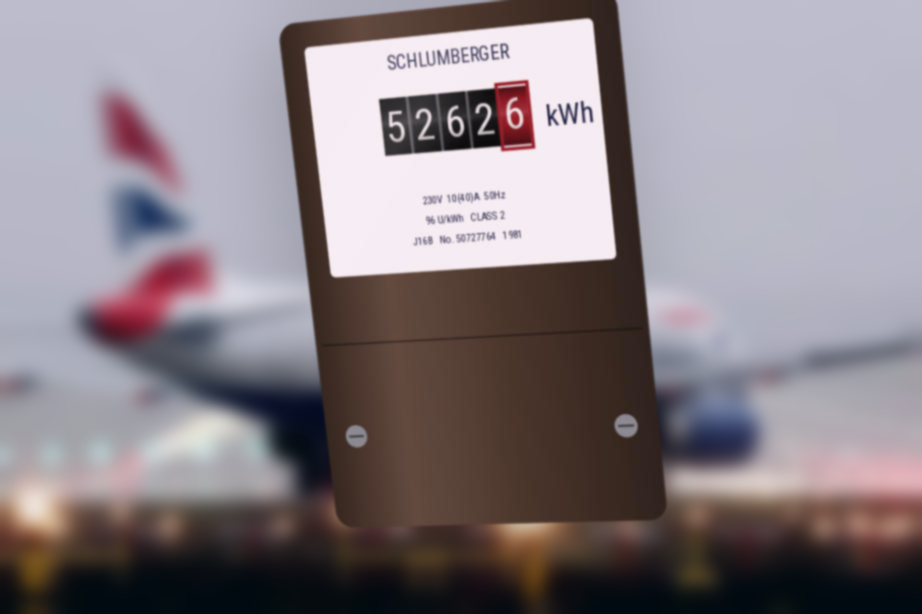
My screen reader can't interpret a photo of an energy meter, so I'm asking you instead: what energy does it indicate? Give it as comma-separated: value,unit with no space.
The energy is 5262.6,kWh
